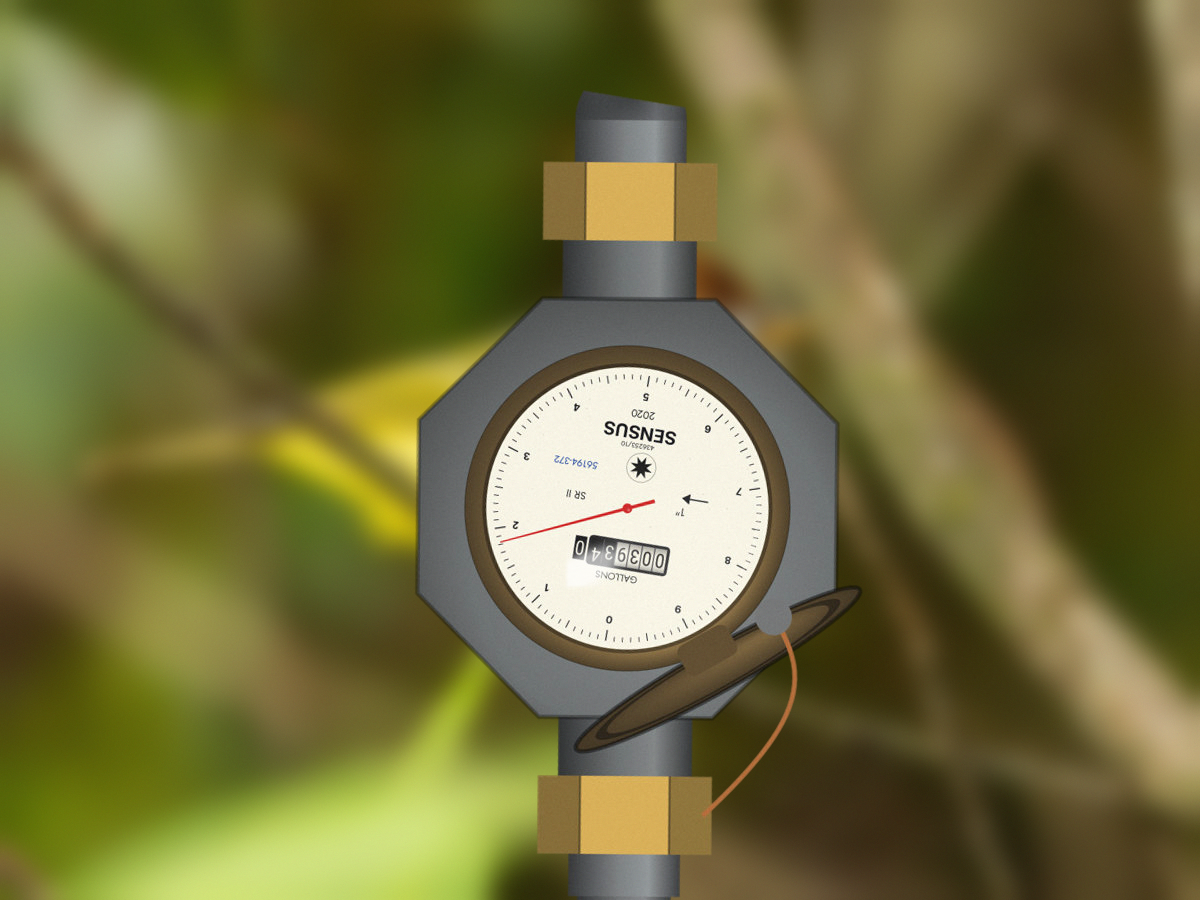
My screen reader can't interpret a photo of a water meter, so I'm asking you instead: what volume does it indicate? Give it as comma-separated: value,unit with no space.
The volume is 39341.8,gal
